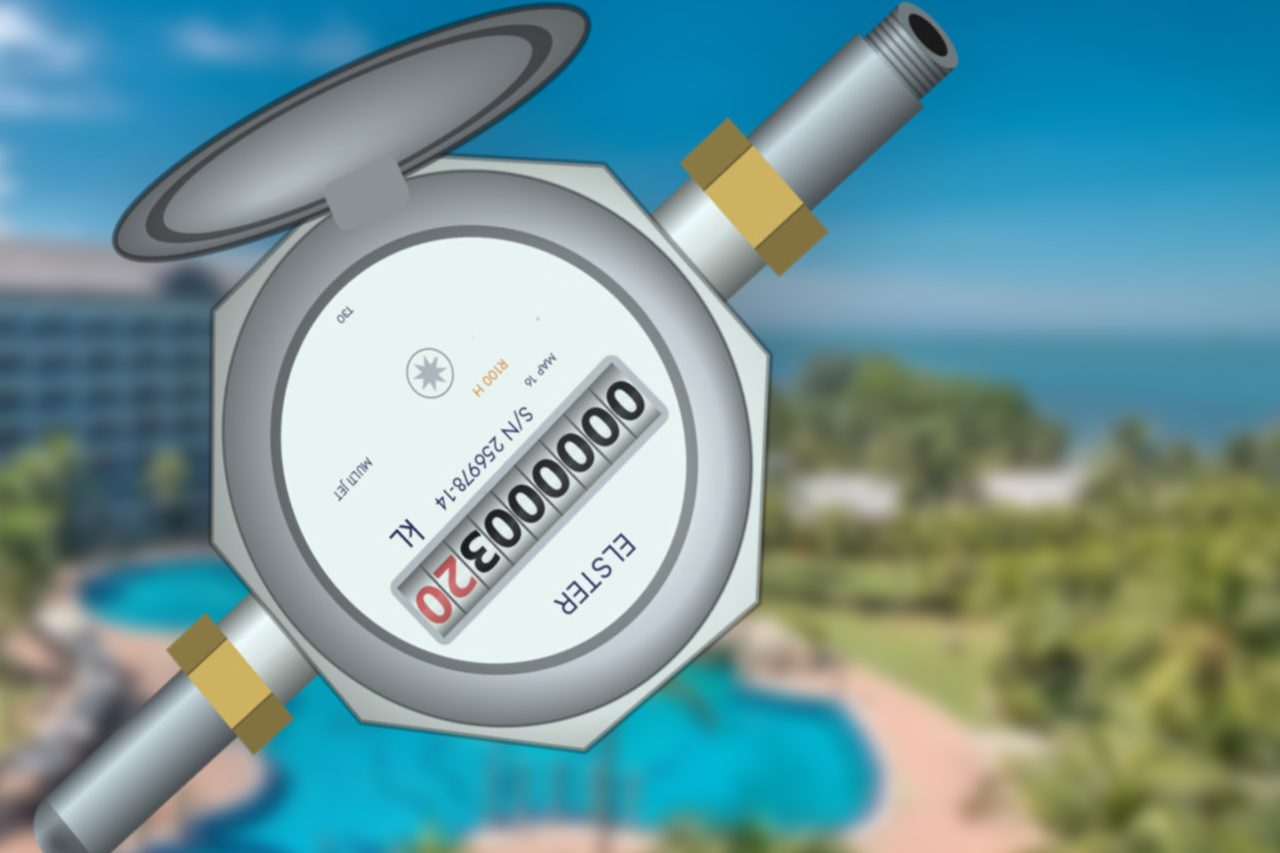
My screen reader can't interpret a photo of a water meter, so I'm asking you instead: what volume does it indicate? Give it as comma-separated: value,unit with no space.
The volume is 3.20,kL
